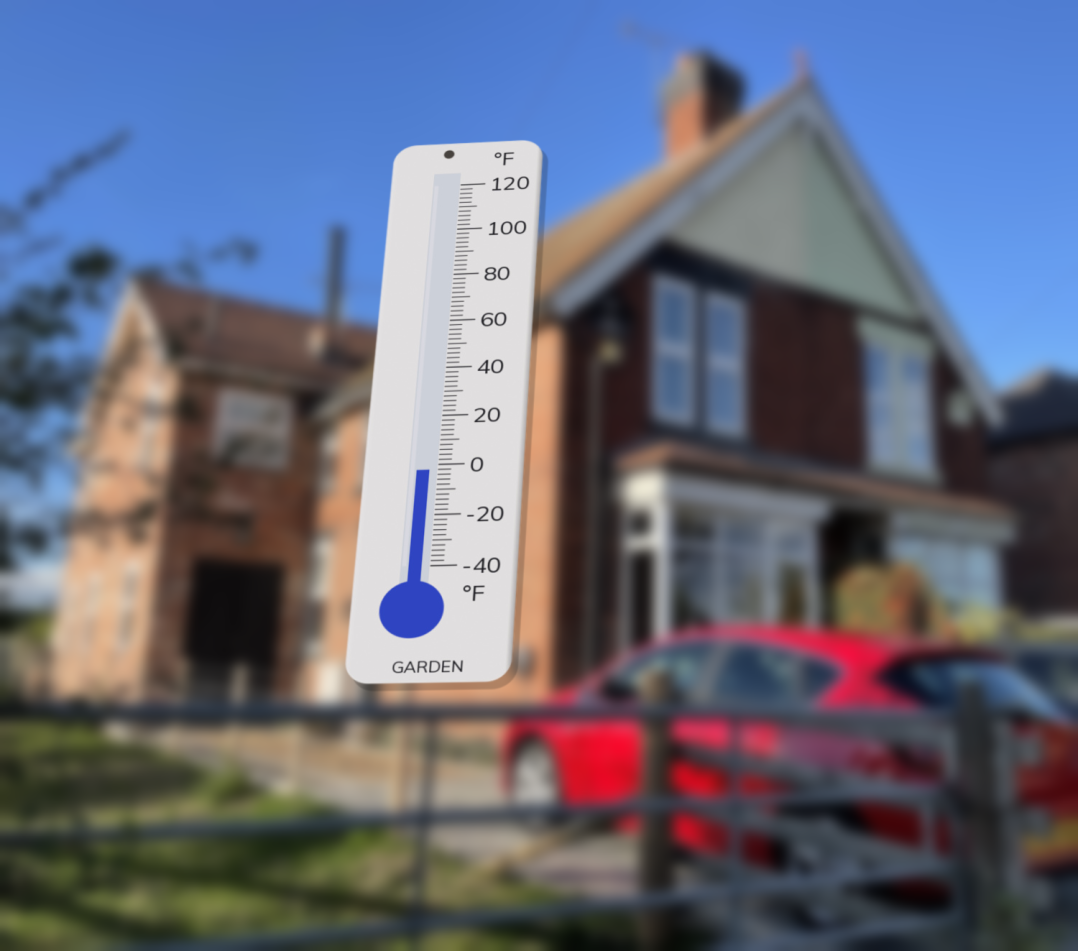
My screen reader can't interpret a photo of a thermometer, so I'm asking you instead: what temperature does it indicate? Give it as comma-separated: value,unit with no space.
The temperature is -2,°F
